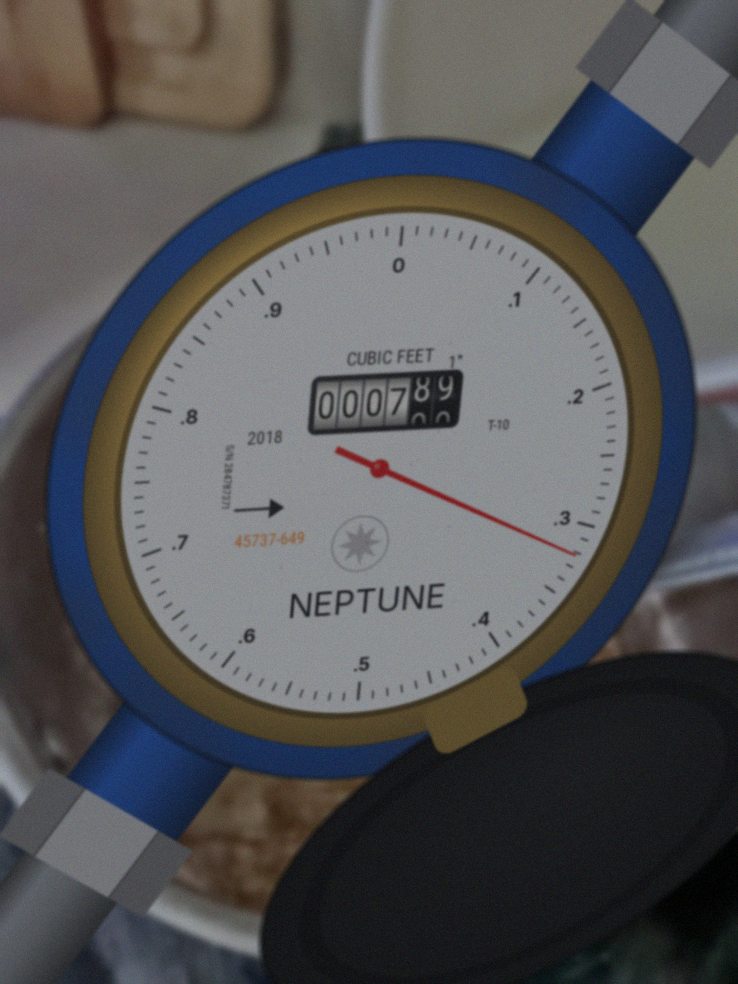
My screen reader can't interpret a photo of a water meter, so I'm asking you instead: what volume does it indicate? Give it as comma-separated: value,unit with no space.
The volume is 789.32,ft³
